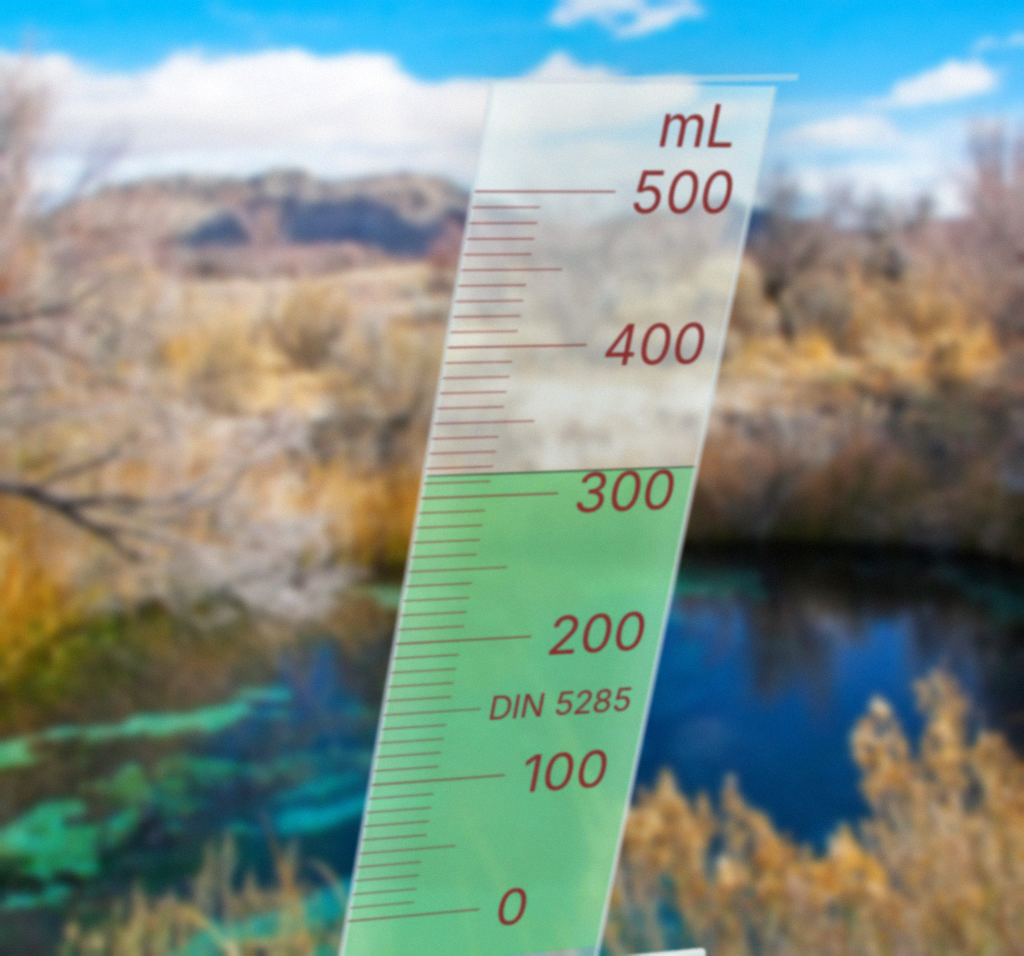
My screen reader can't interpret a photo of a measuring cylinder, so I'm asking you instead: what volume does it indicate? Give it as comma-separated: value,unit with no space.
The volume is 315,mL
